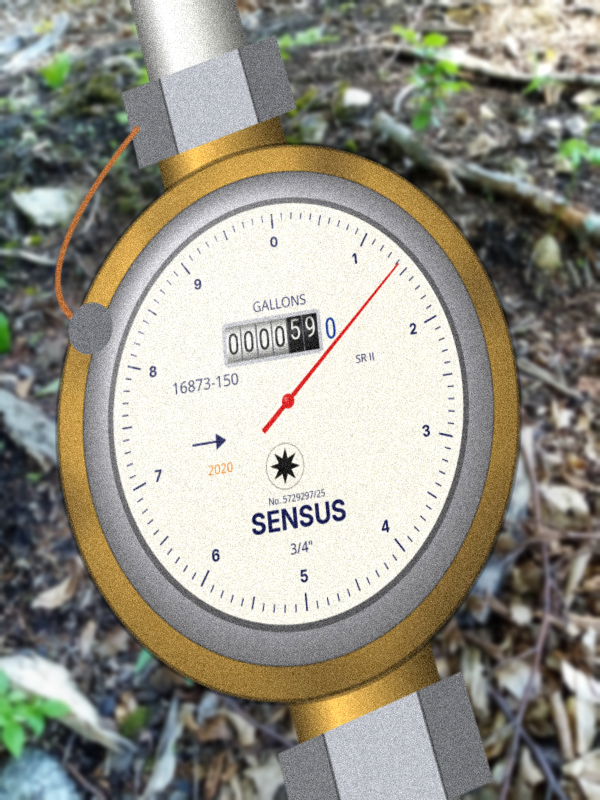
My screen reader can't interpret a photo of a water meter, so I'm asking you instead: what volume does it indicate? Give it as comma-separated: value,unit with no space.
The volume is 591.4,gal
